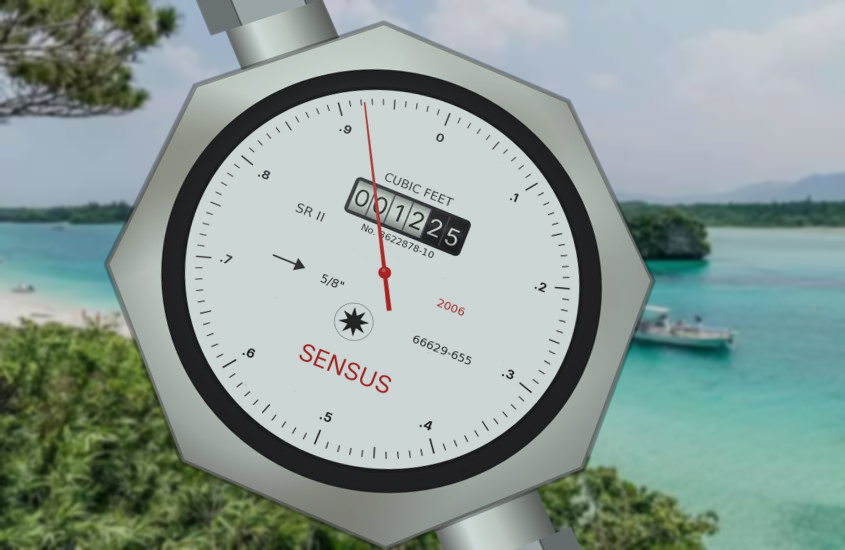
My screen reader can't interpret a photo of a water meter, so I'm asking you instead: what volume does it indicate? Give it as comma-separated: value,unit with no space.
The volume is 1224.92,ft³
